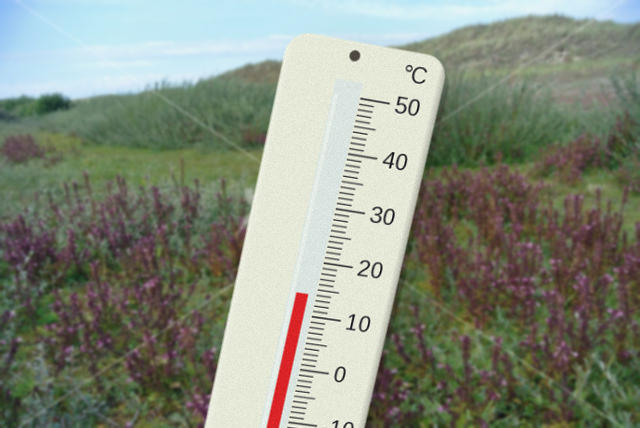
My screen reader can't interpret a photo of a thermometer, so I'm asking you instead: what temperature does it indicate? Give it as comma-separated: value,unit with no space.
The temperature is 14,°C
